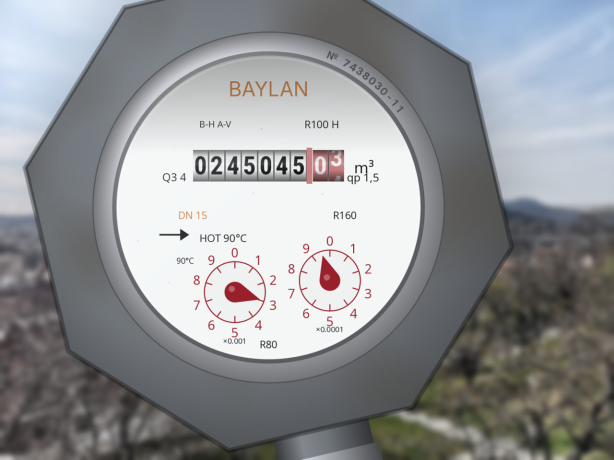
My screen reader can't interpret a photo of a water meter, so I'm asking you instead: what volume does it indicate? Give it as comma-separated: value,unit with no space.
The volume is 245045.0329,m³
